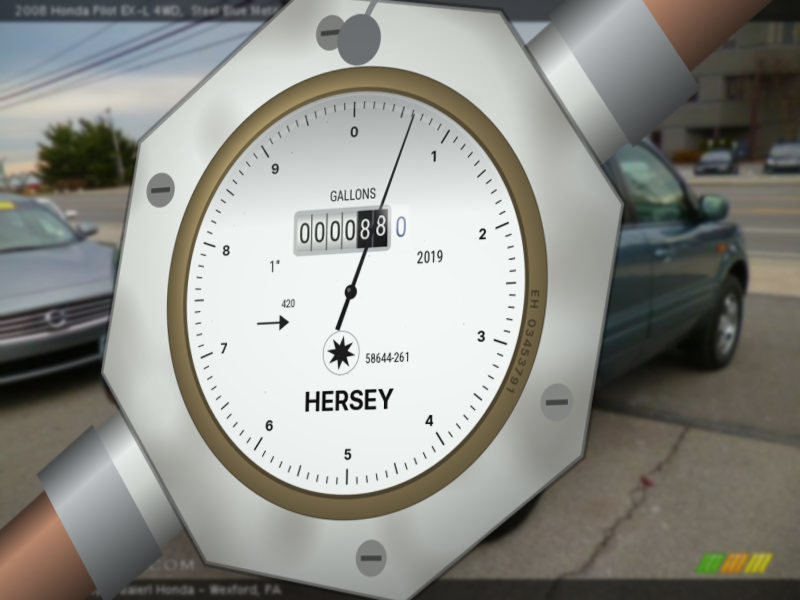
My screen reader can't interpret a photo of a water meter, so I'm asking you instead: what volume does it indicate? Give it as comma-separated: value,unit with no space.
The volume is 880.6,gal
